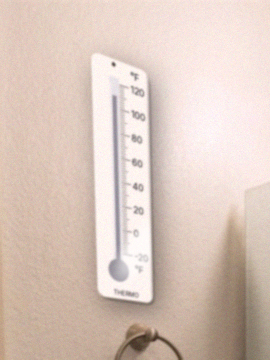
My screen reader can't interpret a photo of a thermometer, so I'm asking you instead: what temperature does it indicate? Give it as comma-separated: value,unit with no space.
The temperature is 110,°F
